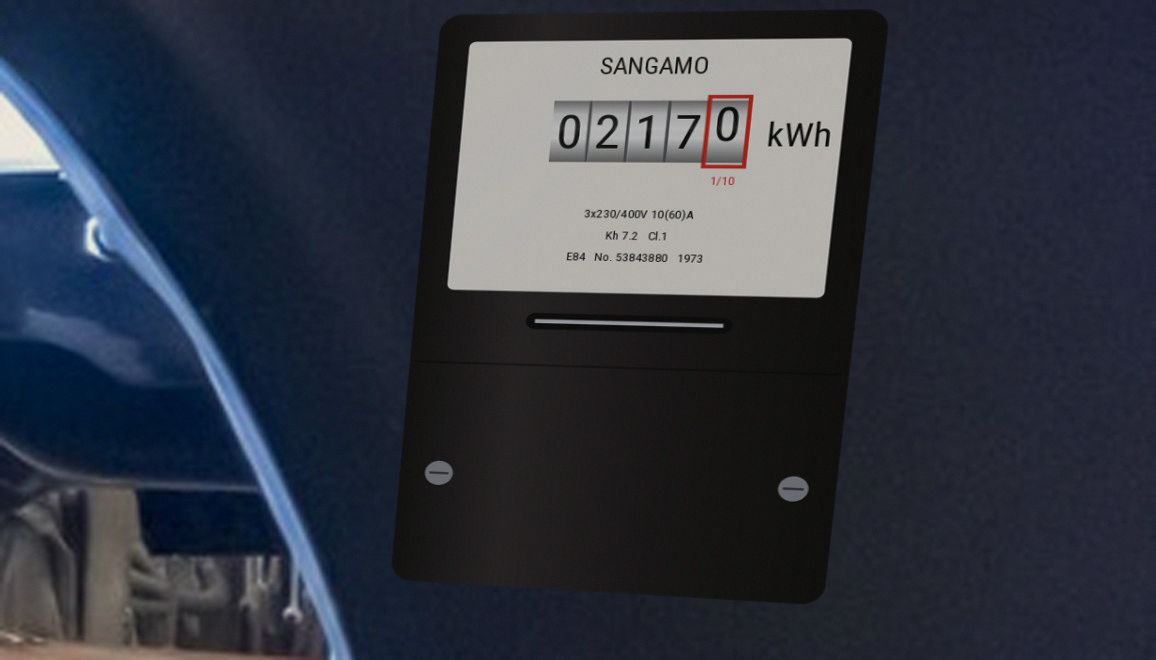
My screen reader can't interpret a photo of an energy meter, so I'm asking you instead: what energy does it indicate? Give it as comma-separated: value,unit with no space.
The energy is 217.0,kWh
